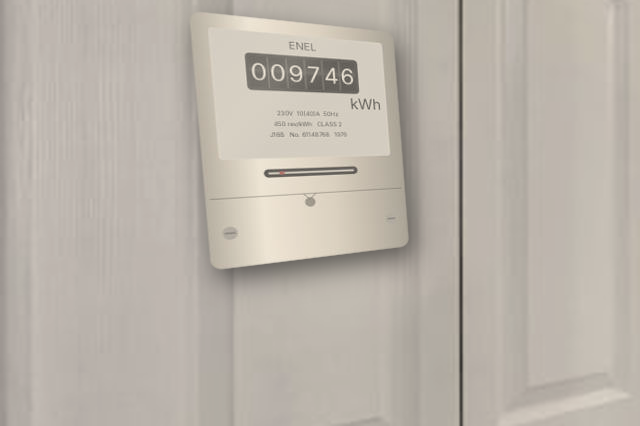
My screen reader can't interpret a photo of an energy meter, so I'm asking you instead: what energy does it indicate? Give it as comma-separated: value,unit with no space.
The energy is 9746,kWh
